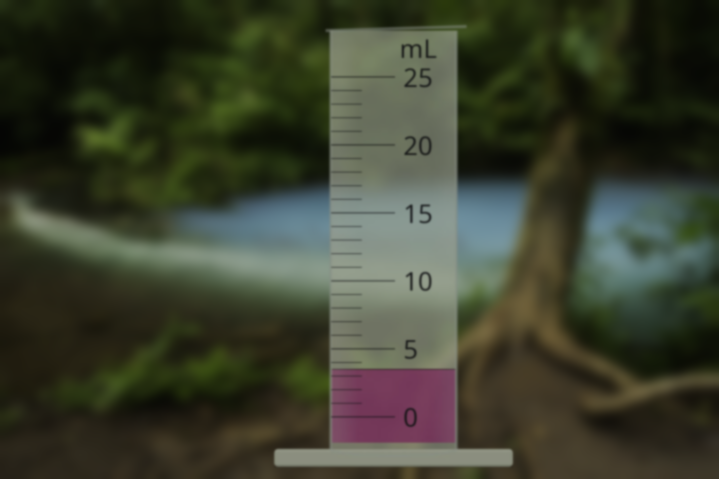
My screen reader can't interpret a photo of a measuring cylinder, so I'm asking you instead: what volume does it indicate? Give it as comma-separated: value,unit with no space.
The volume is 3.5,mL
